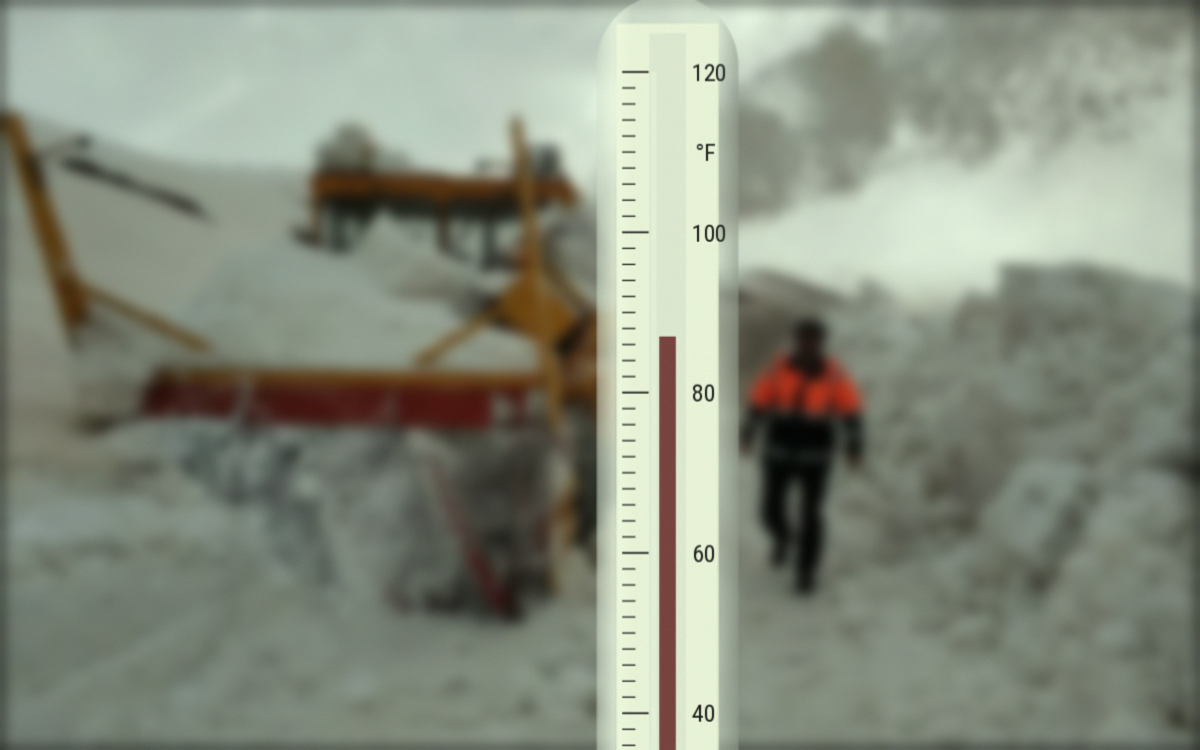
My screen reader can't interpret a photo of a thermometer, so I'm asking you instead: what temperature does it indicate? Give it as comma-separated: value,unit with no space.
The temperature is 87,°F
